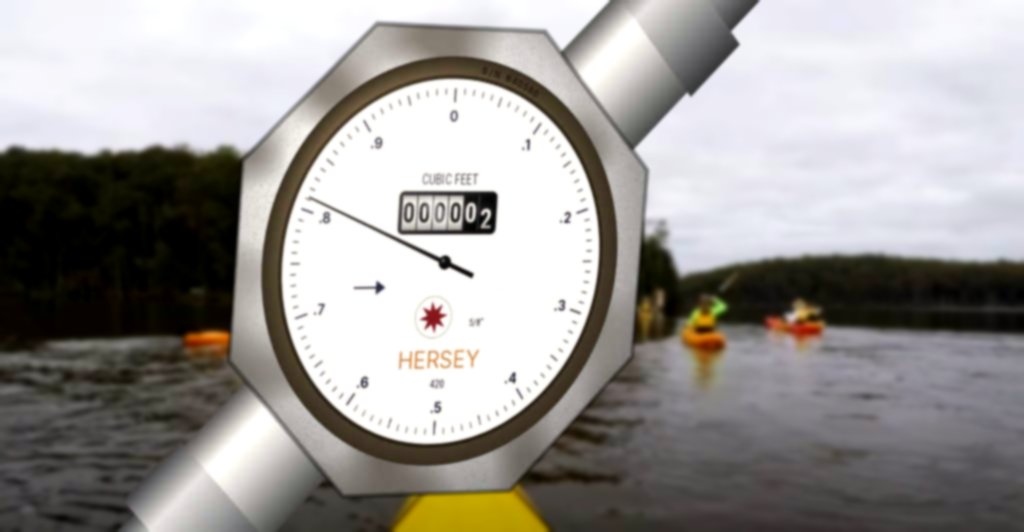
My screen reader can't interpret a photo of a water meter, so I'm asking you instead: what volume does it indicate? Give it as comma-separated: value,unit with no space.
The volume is 1.81,ft³
